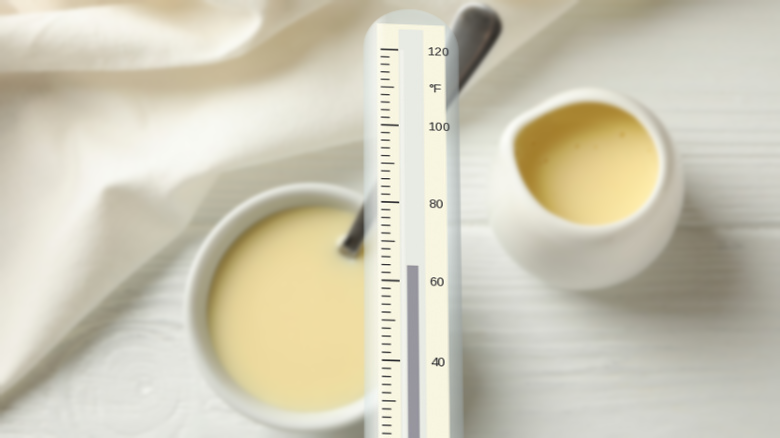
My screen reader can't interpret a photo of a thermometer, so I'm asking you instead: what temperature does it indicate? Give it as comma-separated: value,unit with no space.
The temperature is 64,°F
